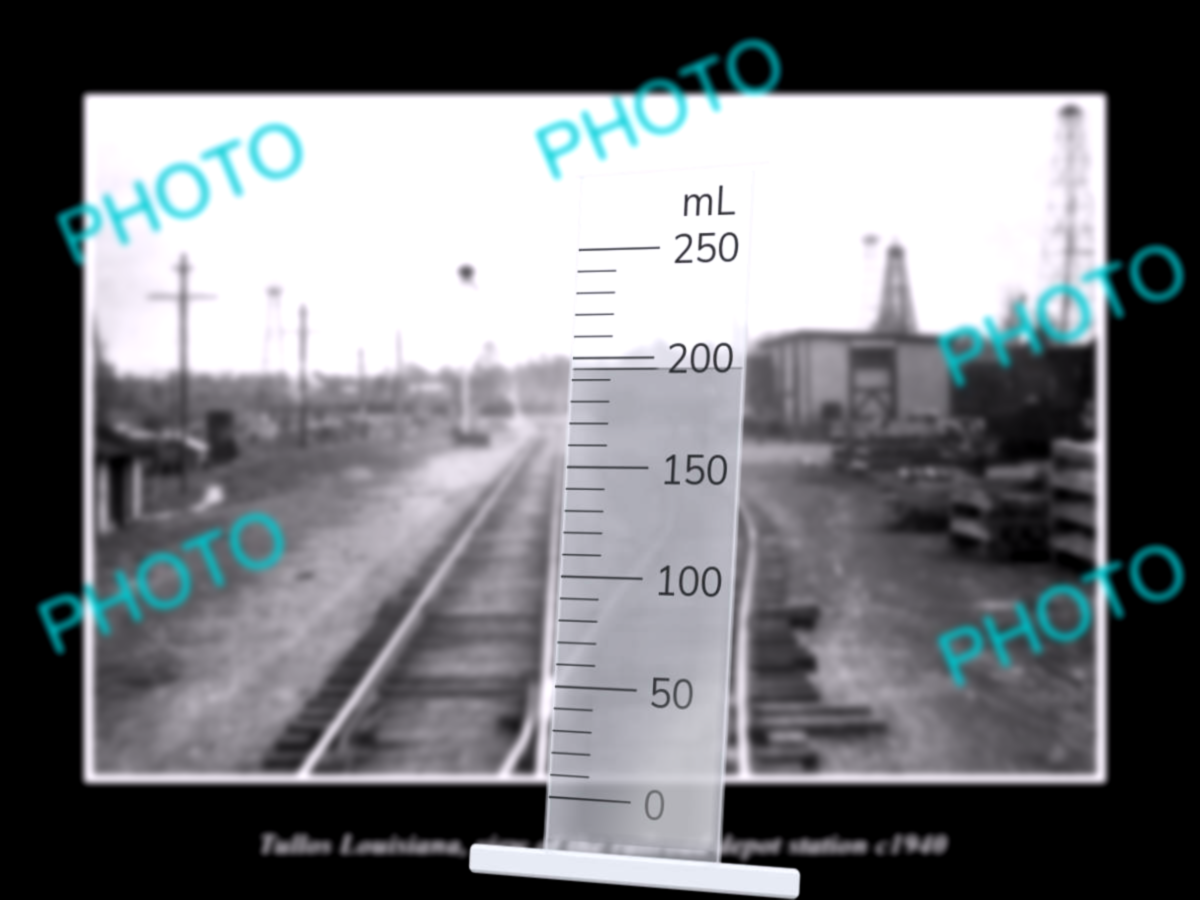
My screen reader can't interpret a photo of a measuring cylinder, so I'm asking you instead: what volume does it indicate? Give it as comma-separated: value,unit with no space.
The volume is 195,mL
